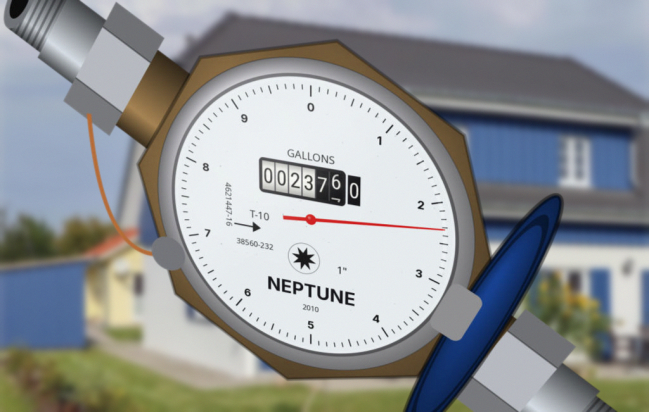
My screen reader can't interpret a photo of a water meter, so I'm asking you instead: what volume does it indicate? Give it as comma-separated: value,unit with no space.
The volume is 23762.3,gal
